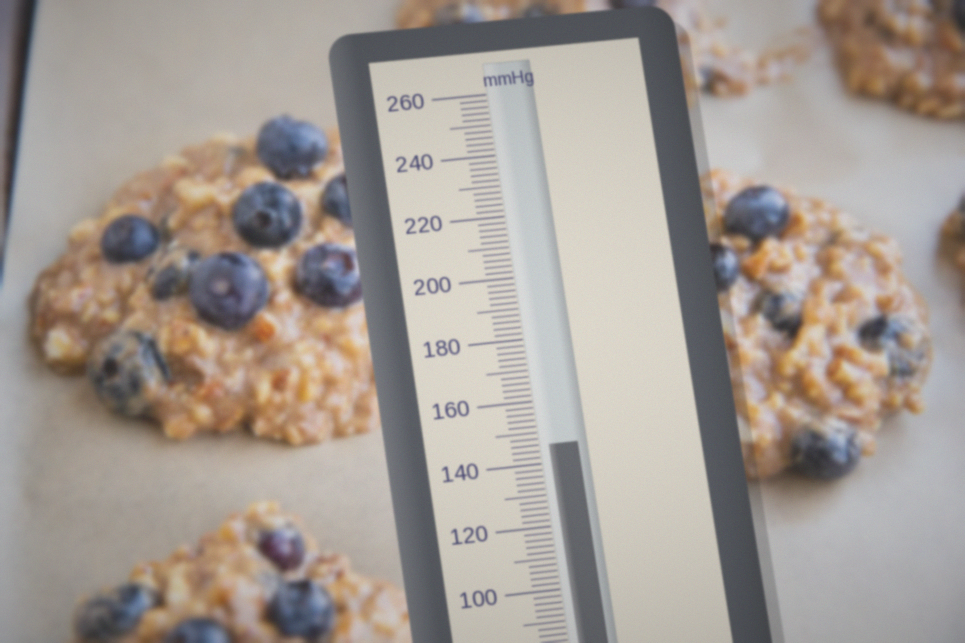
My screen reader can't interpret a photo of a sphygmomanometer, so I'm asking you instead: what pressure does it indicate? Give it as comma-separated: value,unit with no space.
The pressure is 146,mmHg
